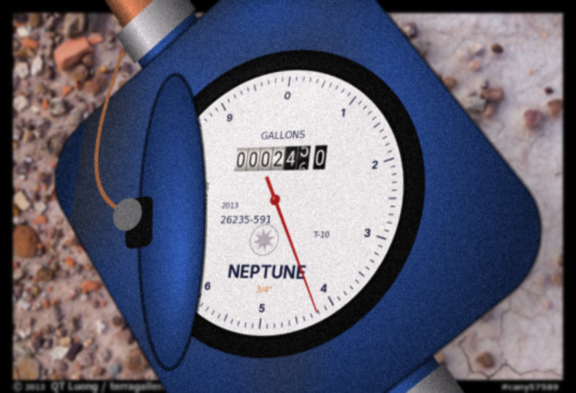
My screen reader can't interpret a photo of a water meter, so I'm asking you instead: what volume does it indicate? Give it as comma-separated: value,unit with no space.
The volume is 2454.2,gal
